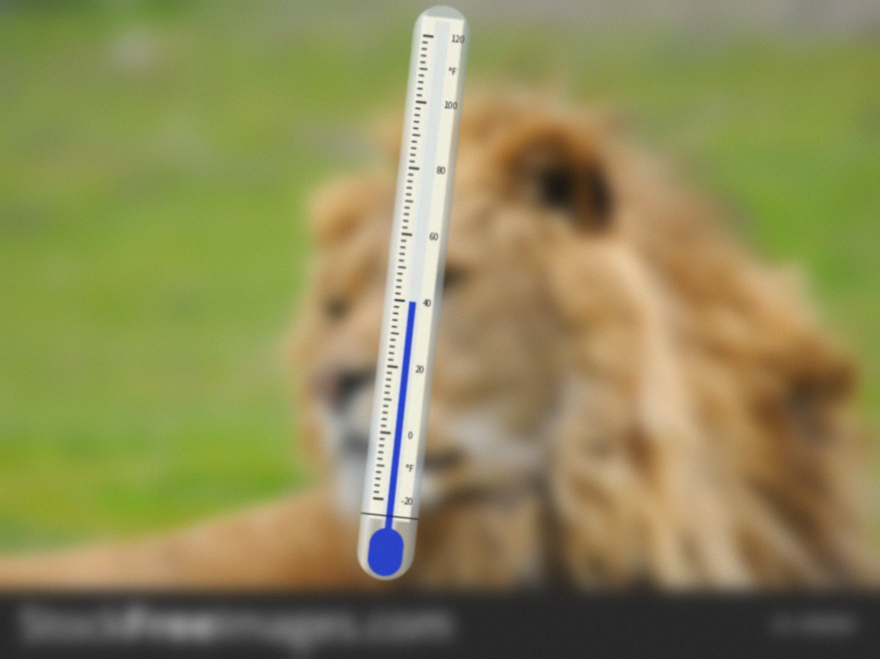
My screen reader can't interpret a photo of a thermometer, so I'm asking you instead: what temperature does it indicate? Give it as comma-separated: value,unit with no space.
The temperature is 40,°F
